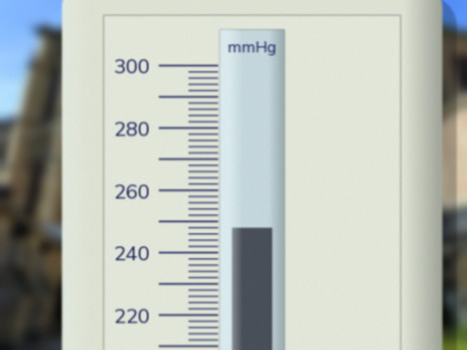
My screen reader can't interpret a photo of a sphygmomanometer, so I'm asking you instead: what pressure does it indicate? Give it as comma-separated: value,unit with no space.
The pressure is 248,mmHg
